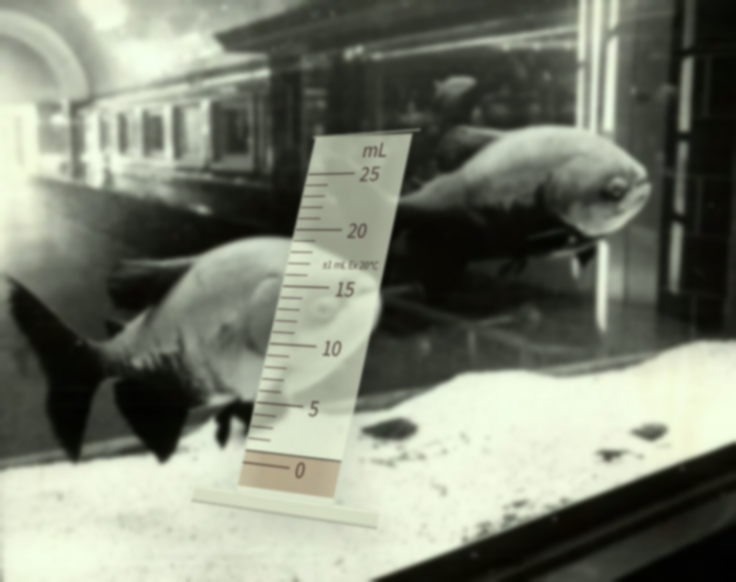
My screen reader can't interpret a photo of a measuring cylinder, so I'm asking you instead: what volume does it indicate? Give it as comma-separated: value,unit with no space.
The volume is 1,mL
